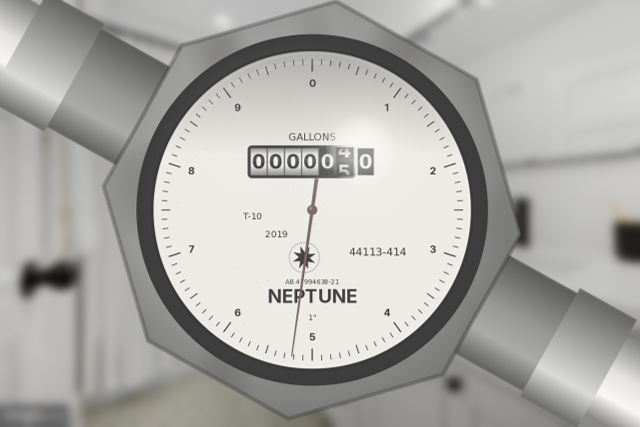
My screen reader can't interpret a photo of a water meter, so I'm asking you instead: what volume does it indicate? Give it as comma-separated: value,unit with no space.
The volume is 45.2,gal
